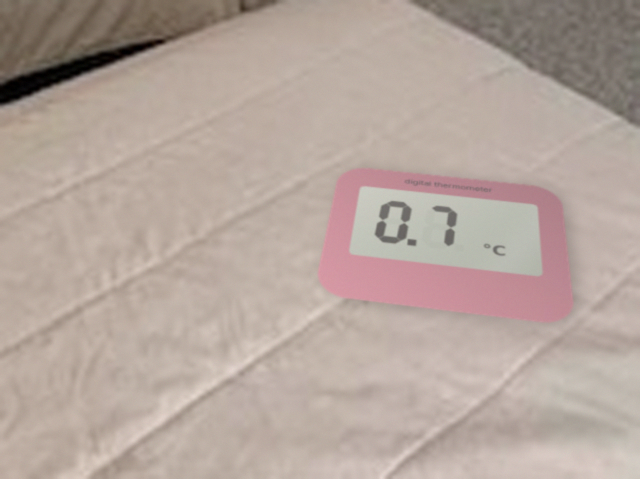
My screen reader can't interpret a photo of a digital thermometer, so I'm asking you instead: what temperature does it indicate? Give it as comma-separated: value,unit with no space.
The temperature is 0.7,°C
